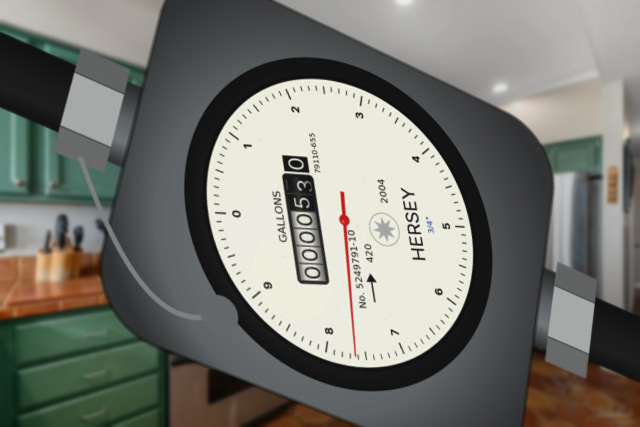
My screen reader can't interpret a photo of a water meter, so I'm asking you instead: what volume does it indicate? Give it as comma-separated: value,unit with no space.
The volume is 527.6,gal
